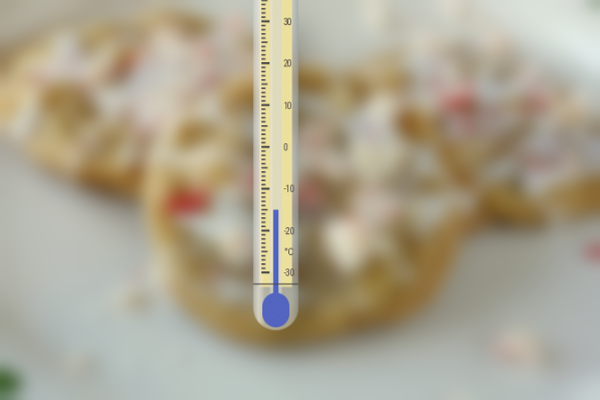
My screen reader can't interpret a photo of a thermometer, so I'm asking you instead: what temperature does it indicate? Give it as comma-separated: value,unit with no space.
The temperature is -15,°C
